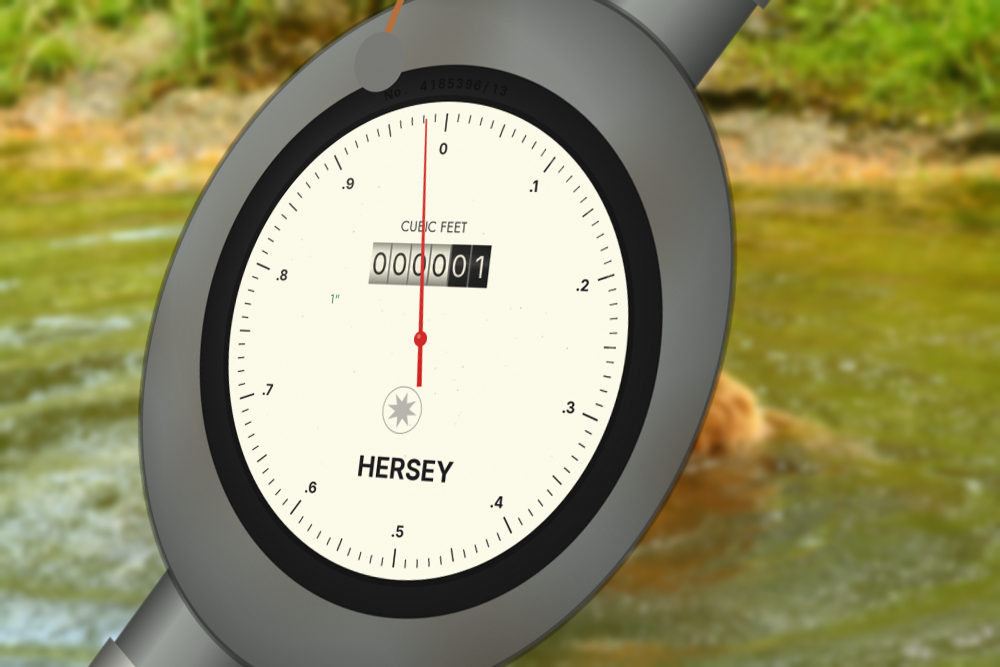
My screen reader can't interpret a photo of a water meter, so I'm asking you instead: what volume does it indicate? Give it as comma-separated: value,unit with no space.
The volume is 0.98,ft³
